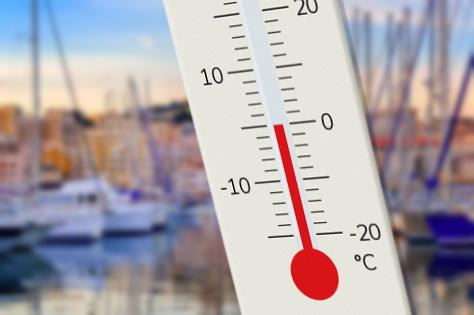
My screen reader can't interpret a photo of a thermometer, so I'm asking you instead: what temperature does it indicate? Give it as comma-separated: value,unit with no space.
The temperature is 0,°C
